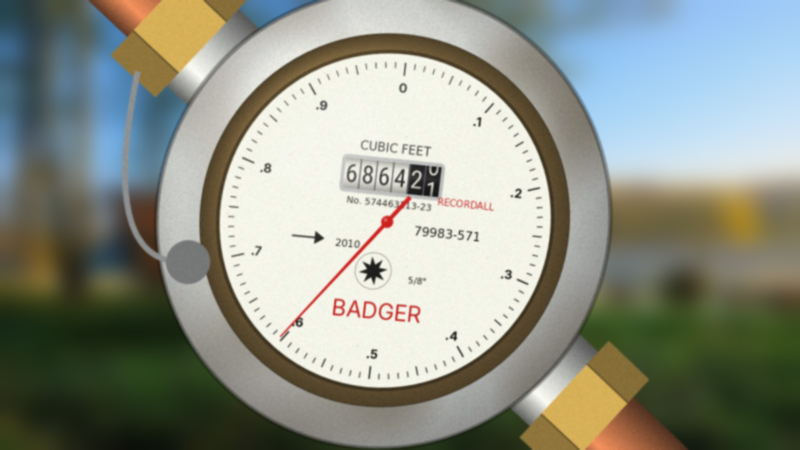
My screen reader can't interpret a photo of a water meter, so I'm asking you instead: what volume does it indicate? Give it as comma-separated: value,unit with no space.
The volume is 686420.60,ft³
